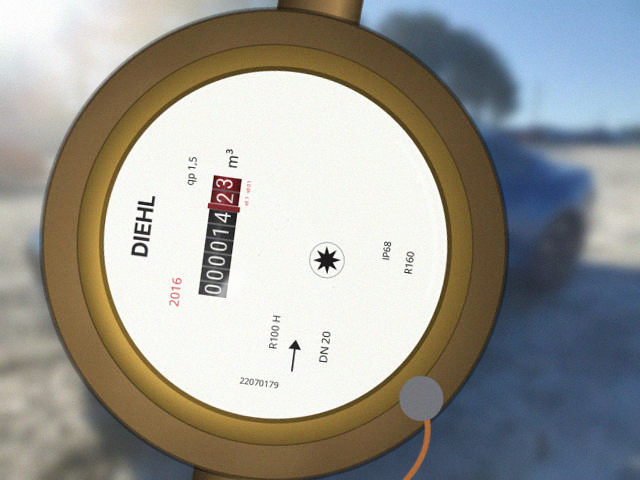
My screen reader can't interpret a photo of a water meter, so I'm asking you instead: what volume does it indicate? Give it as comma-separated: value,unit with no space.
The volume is 14.23,m³
